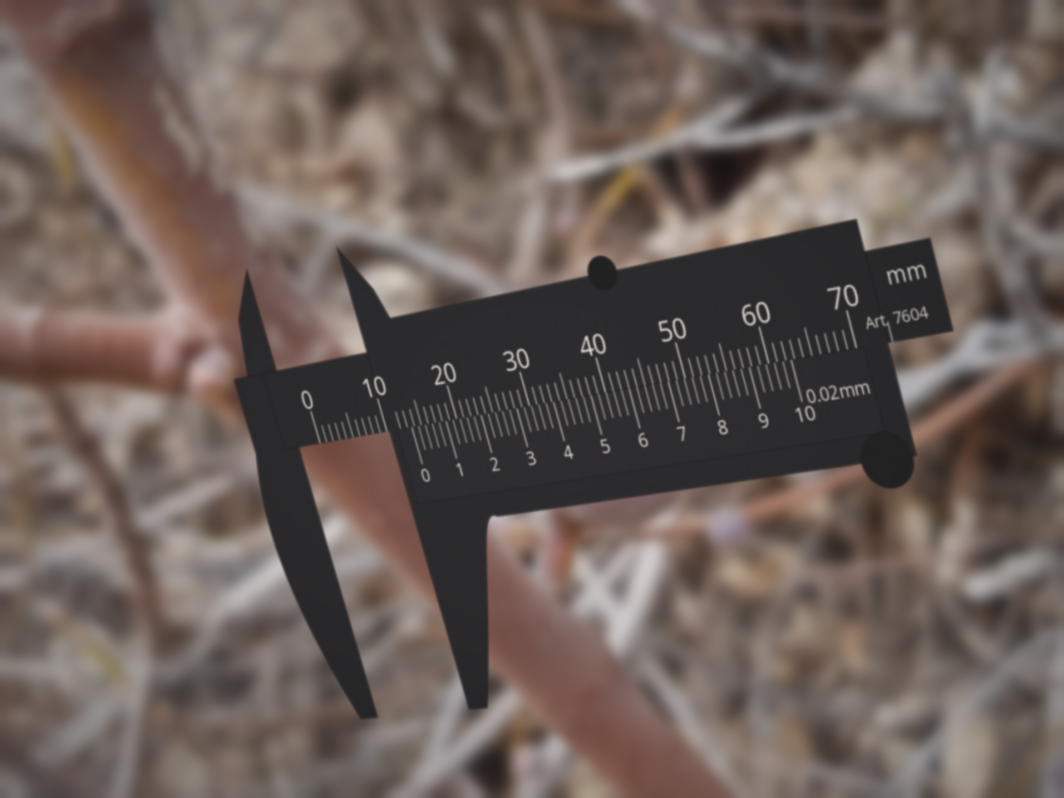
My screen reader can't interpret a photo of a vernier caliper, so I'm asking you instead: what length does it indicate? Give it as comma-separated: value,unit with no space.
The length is 13.6,mm
